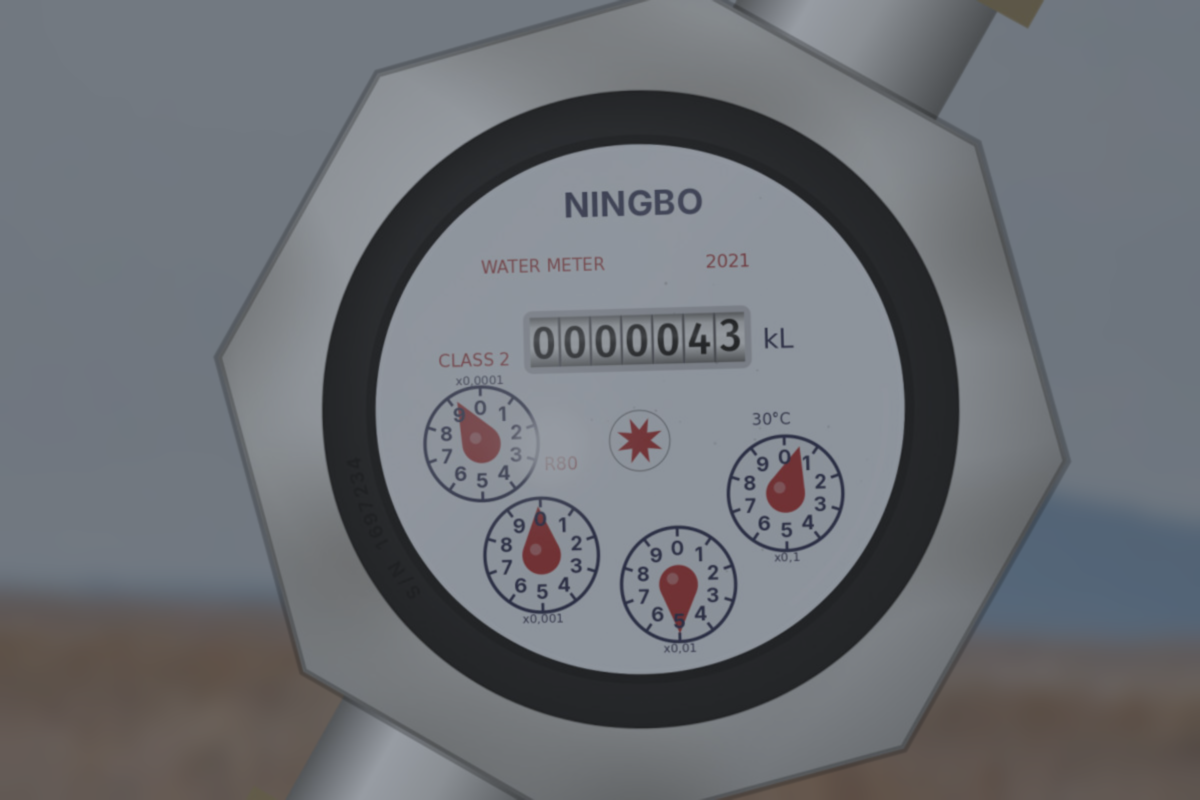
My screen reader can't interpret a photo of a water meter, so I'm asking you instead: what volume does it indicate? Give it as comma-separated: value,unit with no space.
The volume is 43.0499,kL
